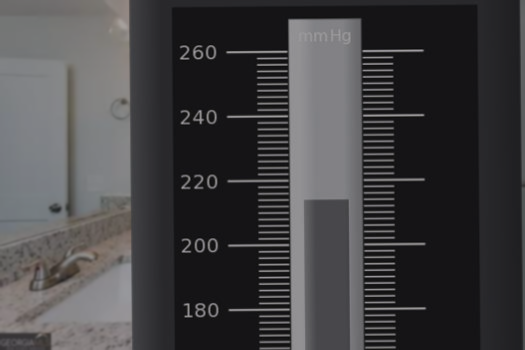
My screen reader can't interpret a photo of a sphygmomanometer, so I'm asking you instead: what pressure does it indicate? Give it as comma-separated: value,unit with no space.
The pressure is 214,mmHg
